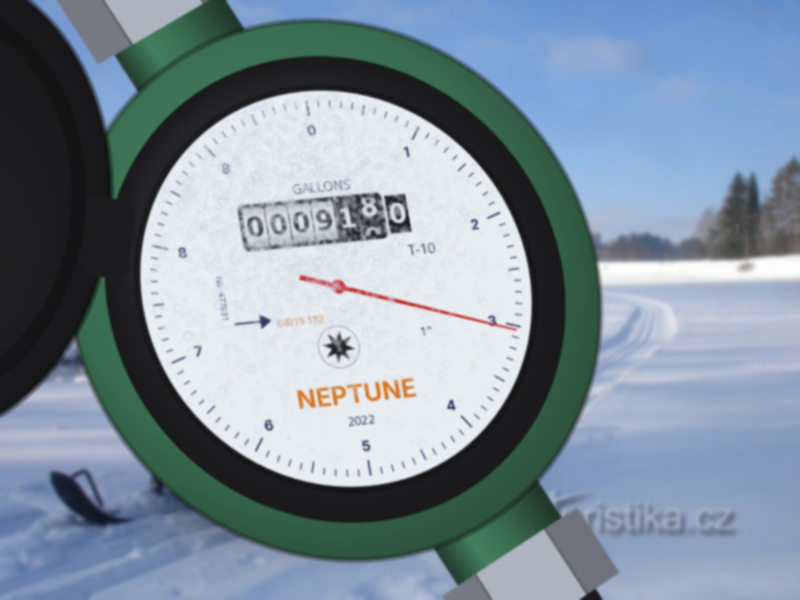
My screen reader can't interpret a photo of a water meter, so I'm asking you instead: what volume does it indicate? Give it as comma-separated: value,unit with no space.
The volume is 9183.0,gal
